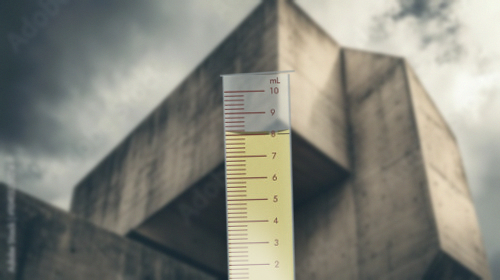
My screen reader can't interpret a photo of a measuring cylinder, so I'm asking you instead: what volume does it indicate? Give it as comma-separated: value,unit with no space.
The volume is 8,mL
